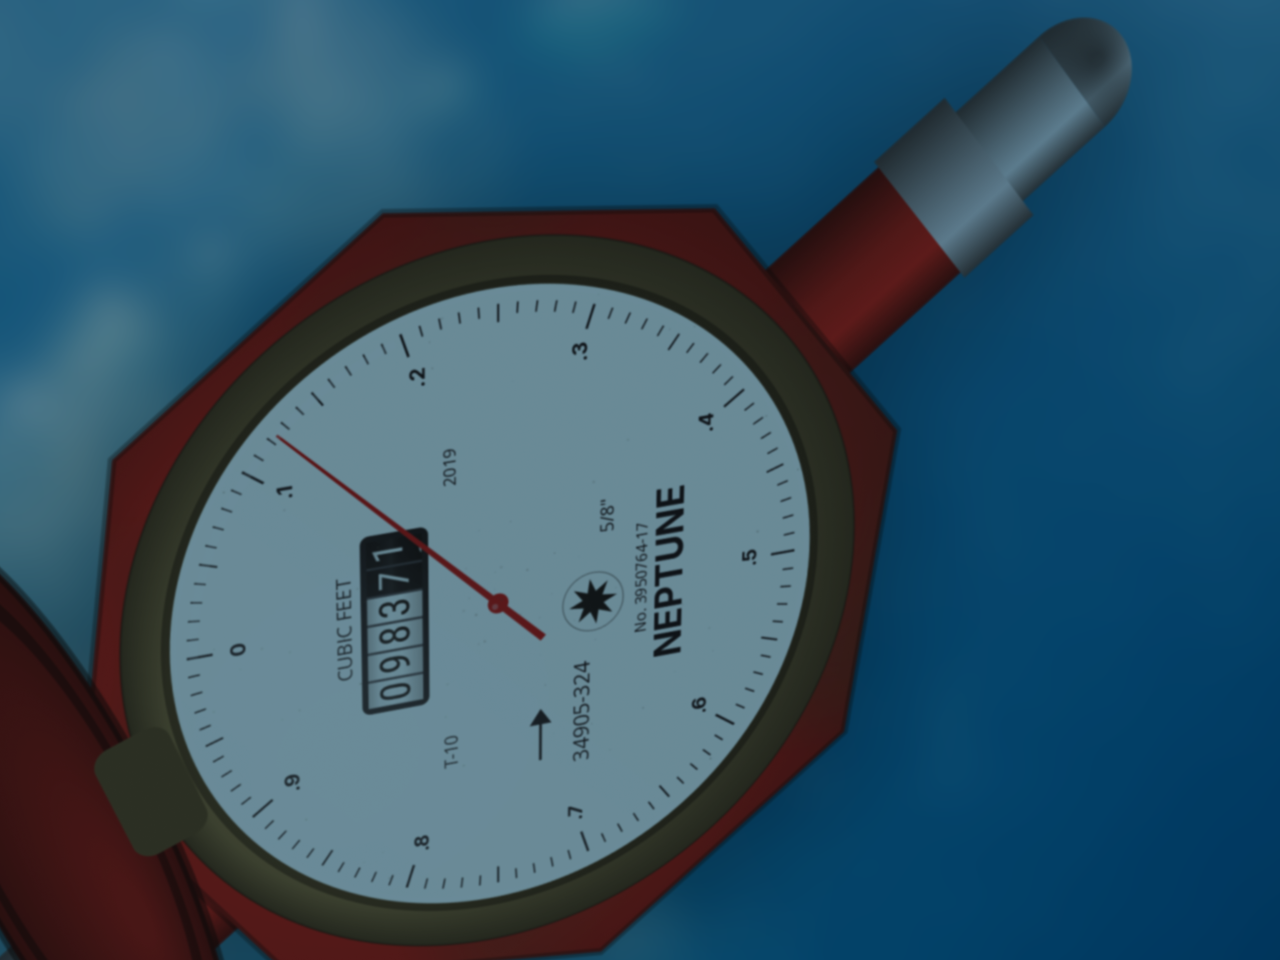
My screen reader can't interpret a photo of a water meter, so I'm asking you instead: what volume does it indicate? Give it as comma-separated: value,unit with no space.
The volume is 98371.12,ft³
